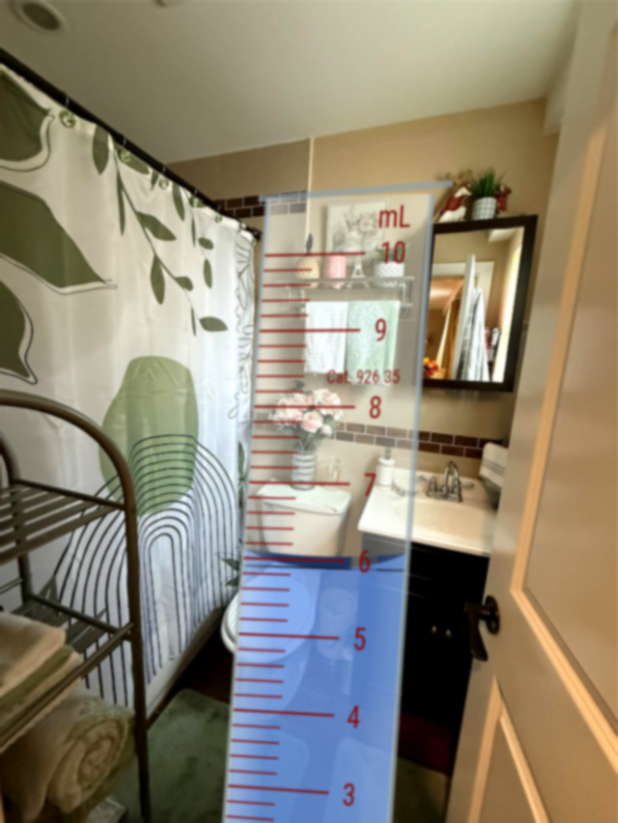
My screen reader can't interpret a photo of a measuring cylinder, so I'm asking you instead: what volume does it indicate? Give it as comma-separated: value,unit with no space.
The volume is 5.9,mL
